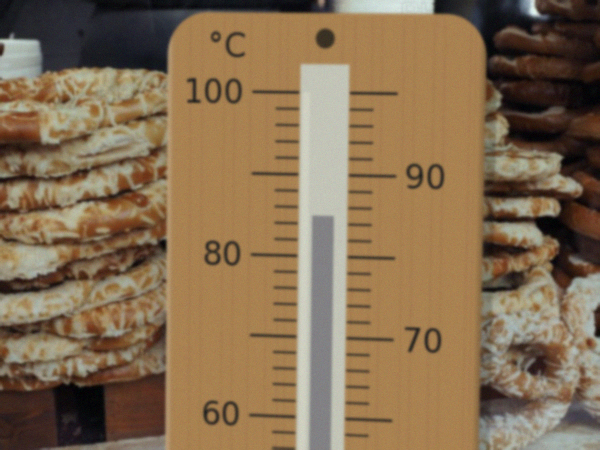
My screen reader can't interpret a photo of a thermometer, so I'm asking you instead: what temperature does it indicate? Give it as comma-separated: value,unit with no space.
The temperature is 85,°C
